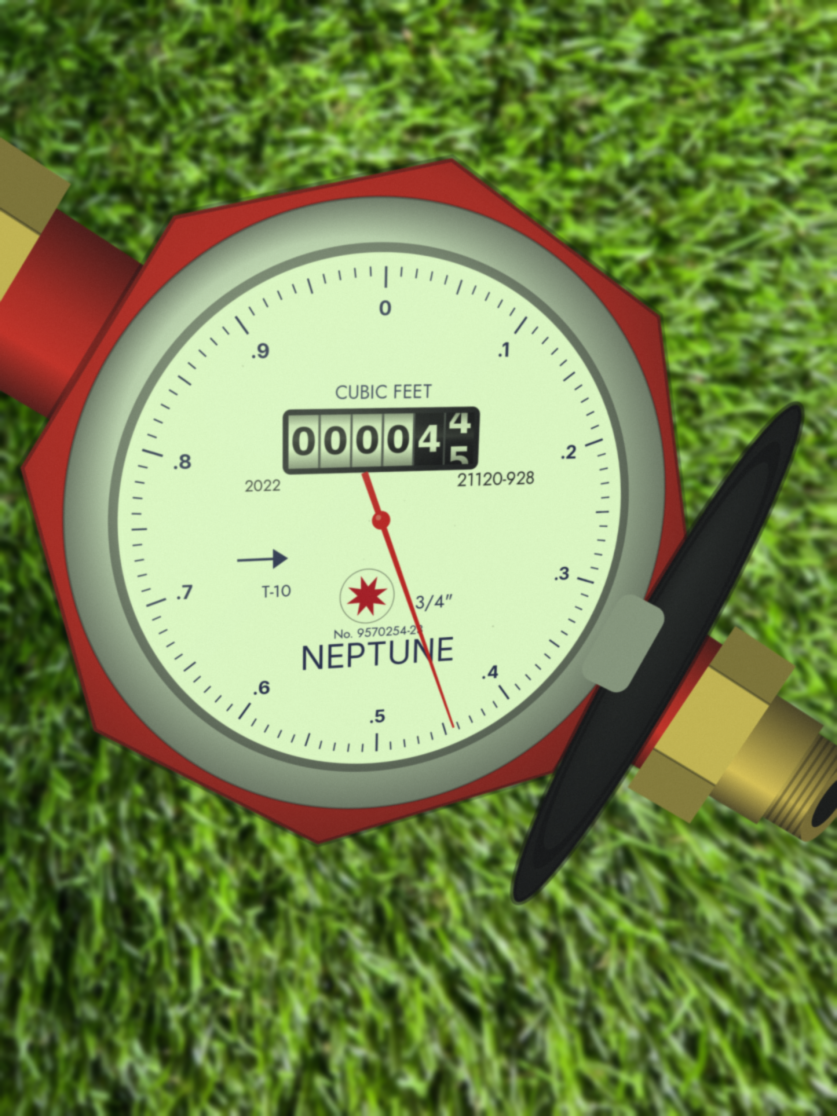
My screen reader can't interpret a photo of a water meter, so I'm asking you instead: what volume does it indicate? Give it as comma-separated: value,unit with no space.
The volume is 44.44,ft³
